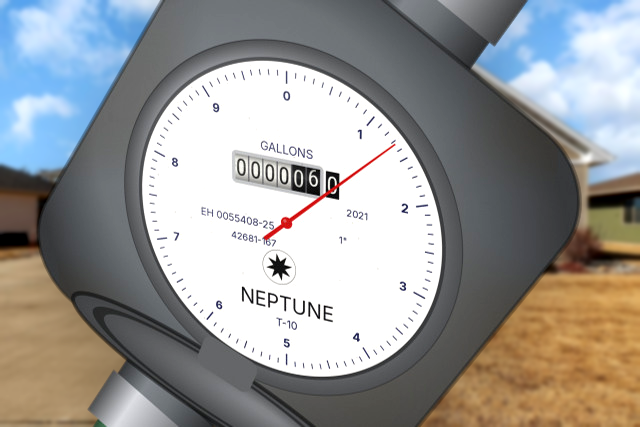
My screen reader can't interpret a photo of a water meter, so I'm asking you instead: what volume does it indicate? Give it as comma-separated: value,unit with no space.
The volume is 61.3,gal
